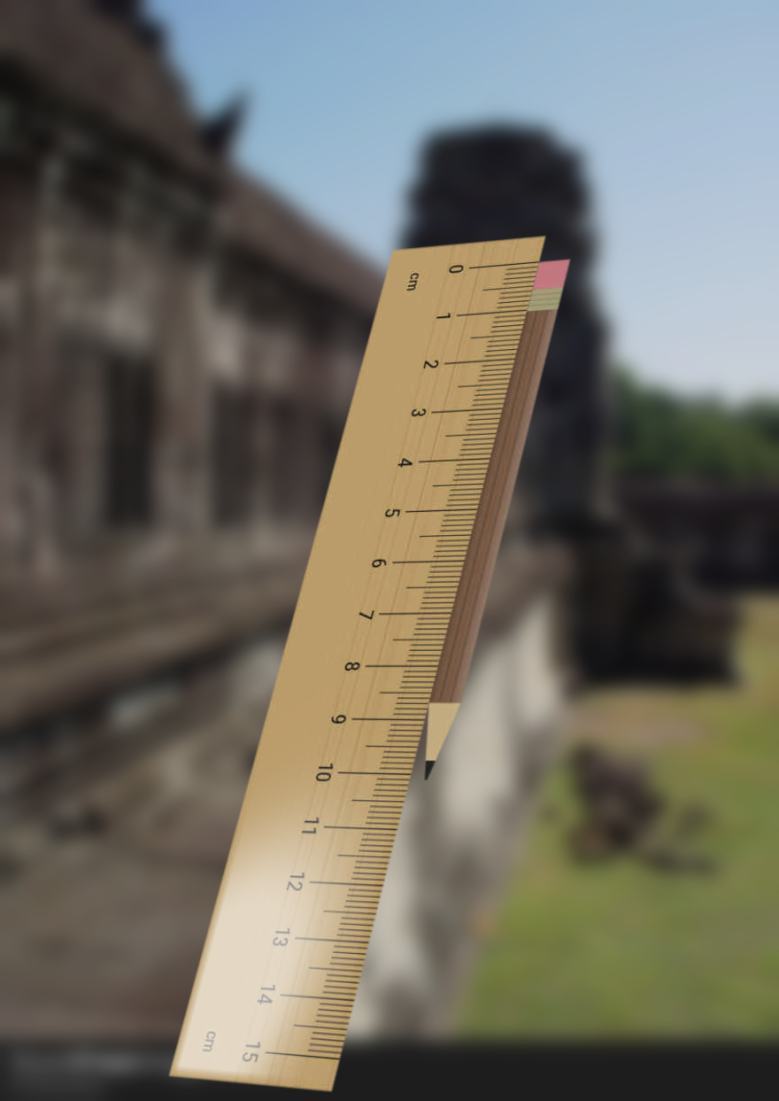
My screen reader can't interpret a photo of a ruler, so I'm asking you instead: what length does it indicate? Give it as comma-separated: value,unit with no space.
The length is 10.1,cm
